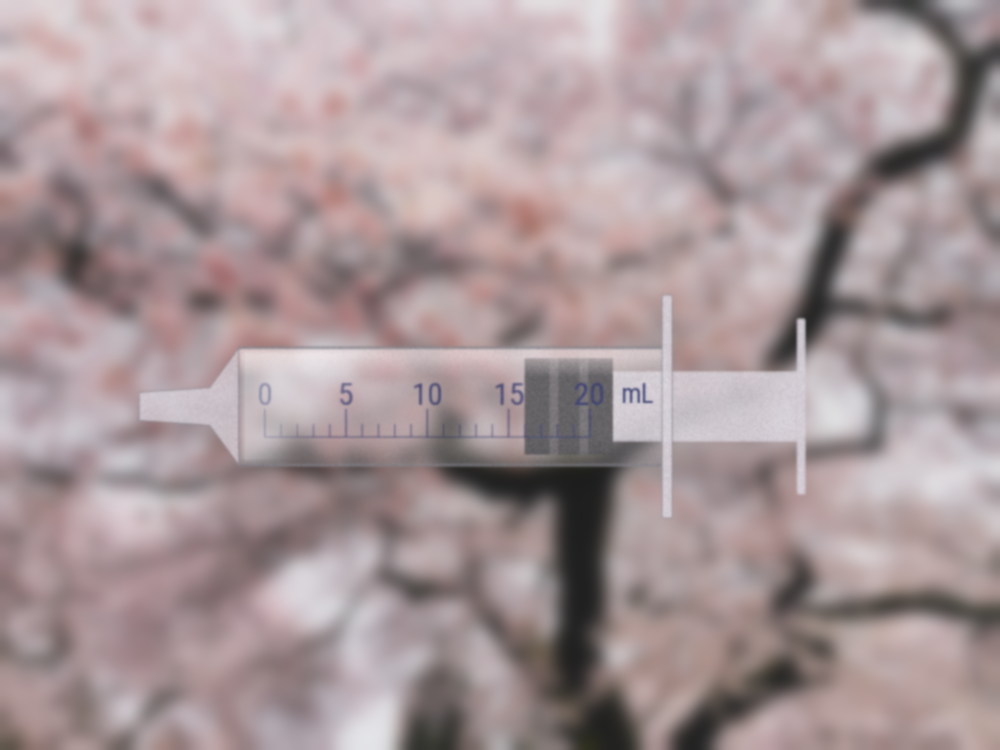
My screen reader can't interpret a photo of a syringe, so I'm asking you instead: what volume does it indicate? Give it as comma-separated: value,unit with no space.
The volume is 16,mL
